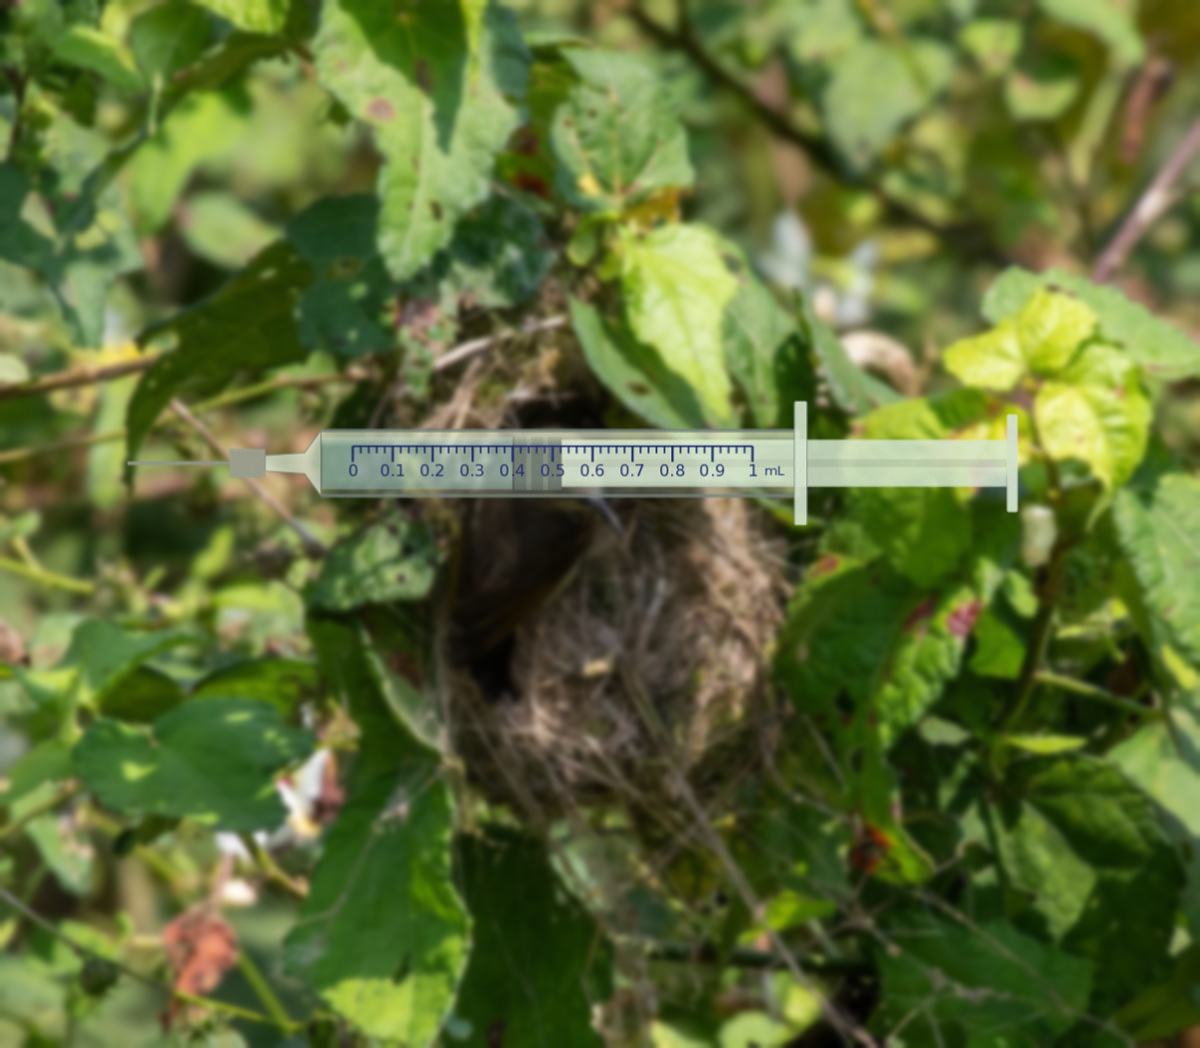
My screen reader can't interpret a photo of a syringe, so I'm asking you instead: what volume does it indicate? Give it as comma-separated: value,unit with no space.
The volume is 0.4,mL
